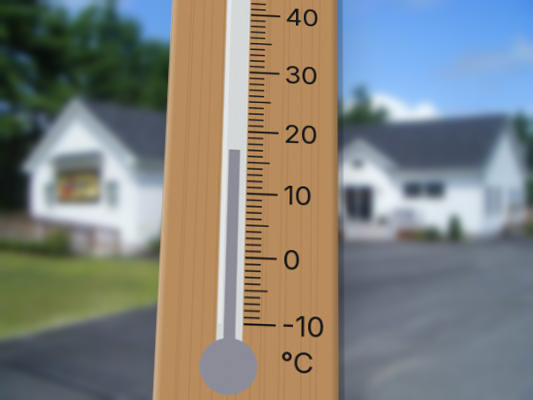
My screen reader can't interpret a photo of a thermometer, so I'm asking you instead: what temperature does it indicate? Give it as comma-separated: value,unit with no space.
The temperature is 17,°C
